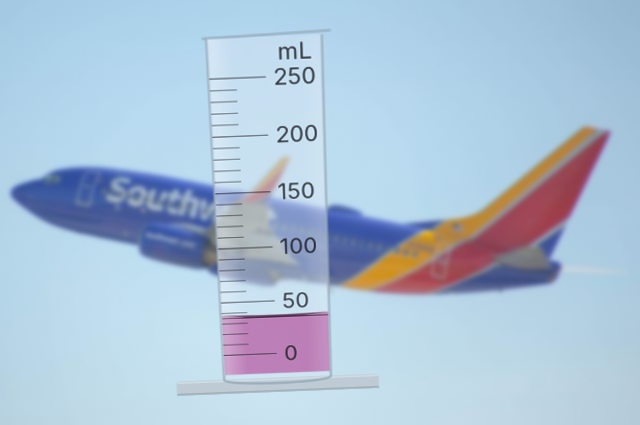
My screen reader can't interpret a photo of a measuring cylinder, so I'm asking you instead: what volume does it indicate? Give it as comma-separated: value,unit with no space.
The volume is 35,mL
